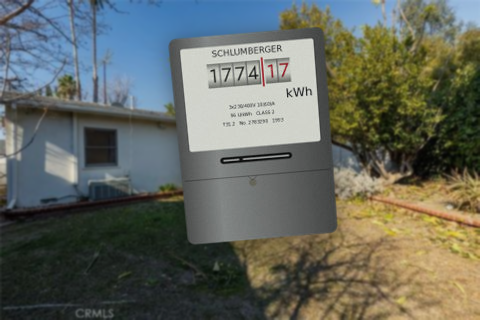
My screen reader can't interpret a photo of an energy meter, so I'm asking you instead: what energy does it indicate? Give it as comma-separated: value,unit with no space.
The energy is 1774.17,kWh
